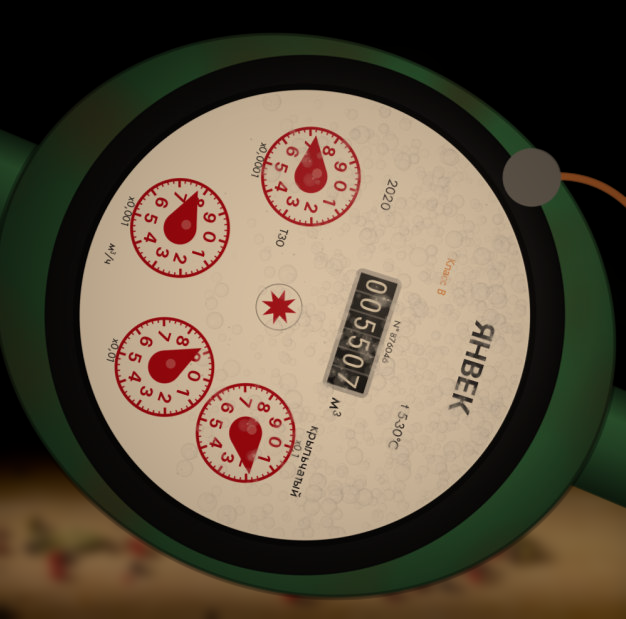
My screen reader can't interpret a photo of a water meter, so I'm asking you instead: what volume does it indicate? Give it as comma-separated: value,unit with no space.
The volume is 5507.1877,m³
